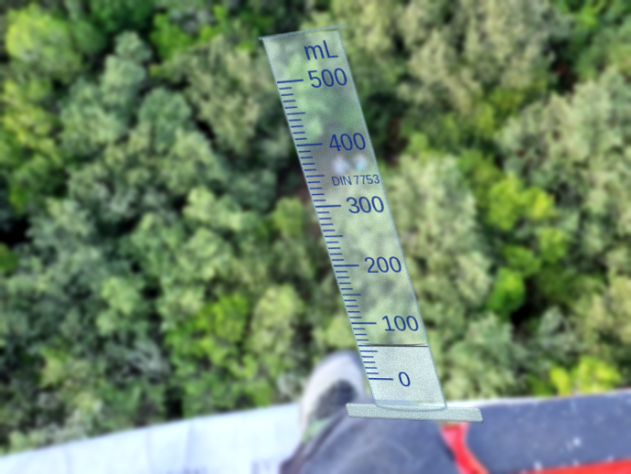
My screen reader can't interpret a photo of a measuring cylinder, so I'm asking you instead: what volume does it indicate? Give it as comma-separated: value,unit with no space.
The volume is 60,mL
